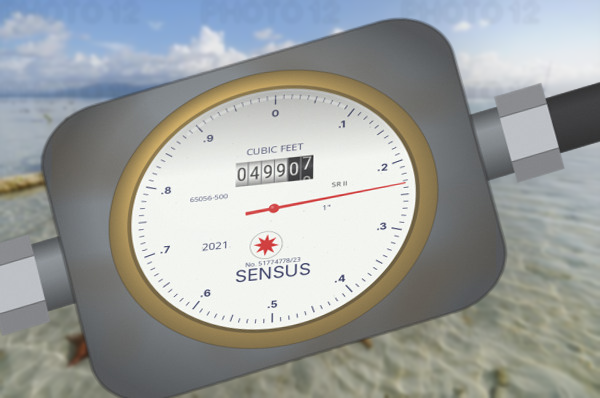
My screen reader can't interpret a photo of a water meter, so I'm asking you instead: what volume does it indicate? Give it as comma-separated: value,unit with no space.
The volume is 49907.23,ft³
